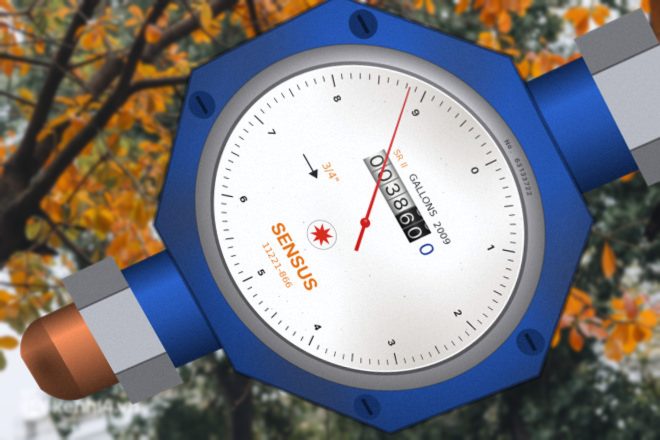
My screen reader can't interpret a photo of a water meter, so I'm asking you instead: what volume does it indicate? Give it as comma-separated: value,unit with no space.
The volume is 38598.8,gal
